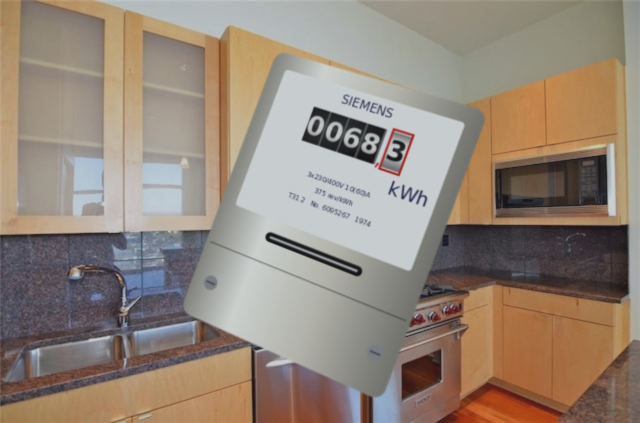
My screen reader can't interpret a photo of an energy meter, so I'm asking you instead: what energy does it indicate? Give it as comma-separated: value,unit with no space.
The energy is 68.3,kWh
